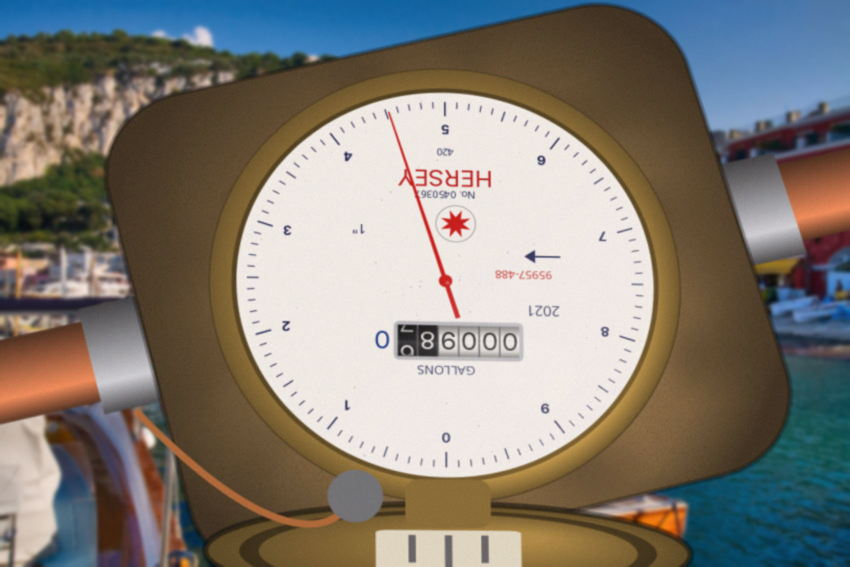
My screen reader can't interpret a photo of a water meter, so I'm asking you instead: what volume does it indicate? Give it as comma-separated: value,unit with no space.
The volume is 9864.5,gal
